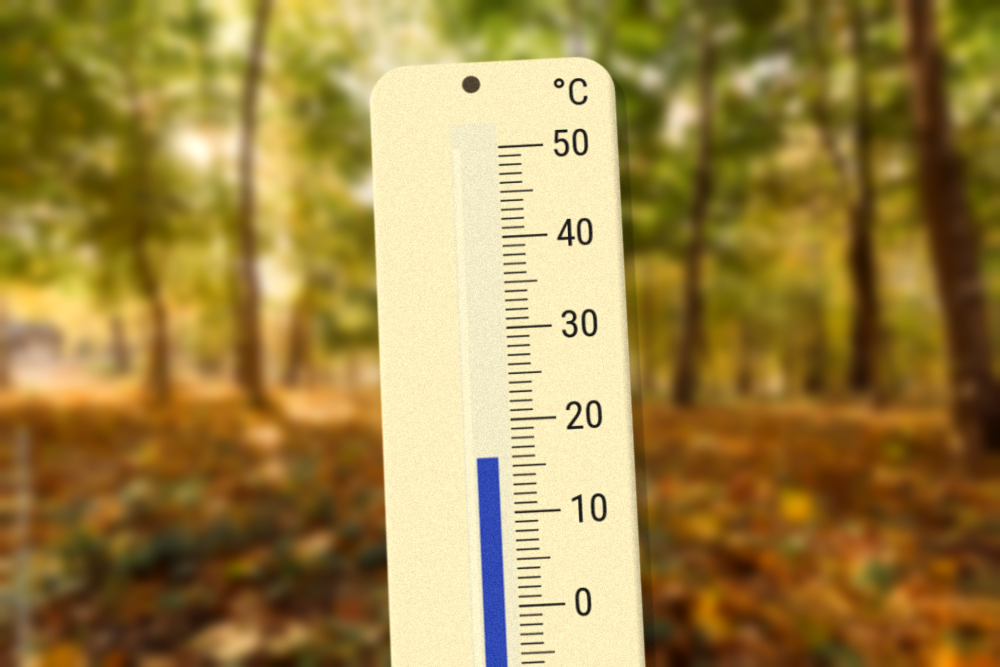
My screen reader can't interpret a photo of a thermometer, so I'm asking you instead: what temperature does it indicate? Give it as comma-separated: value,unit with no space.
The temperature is 16,°C
